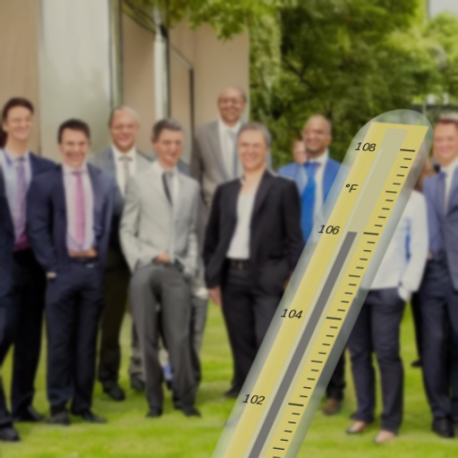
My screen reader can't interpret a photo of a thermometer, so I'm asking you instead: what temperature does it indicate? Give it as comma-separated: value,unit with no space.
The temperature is 106,°F
